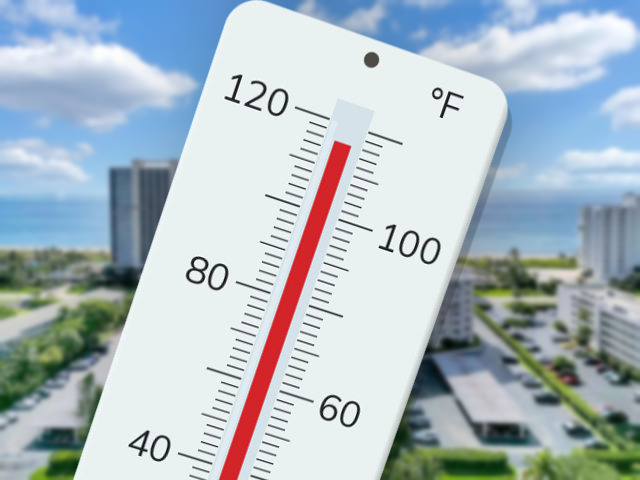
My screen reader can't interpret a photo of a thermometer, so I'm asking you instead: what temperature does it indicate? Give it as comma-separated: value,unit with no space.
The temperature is 116,°F
